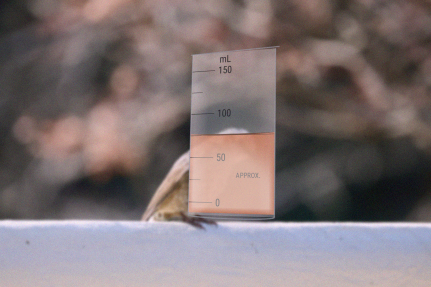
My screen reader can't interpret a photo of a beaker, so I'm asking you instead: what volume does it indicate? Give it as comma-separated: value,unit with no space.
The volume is 75,mL
